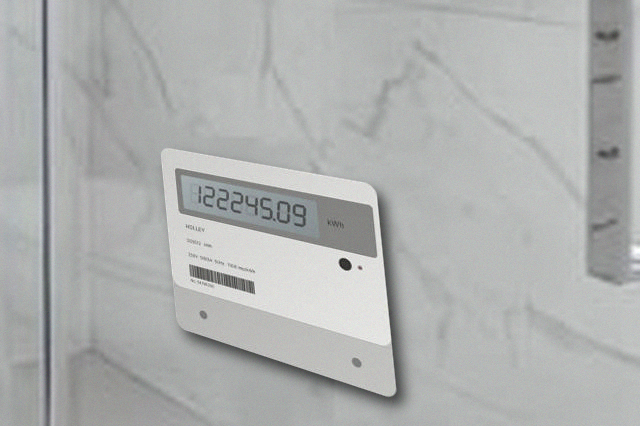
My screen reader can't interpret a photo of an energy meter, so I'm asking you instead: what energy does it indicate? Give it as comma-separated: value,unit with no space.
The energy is 122245.09,kWh
